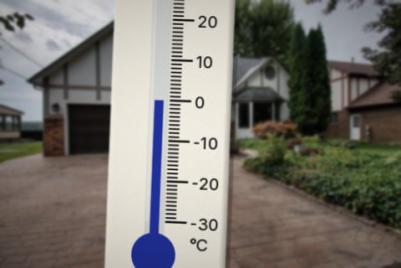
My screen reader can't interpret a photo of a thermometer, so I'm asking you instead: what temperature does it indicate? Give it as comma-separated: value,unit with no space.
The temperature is 0,°C
